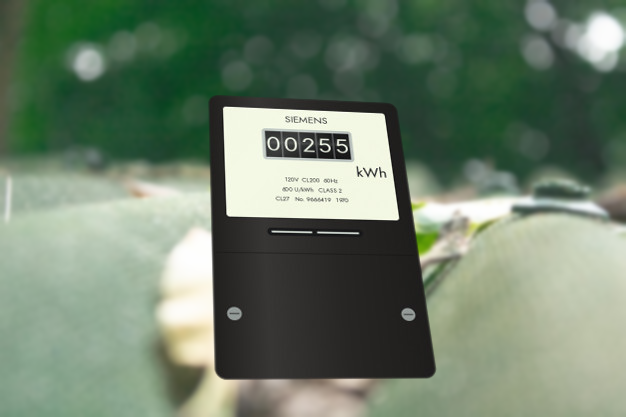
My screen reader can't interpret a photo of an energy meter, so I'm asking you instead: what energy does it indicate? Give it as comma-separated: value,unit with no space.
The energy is 255,kWh
